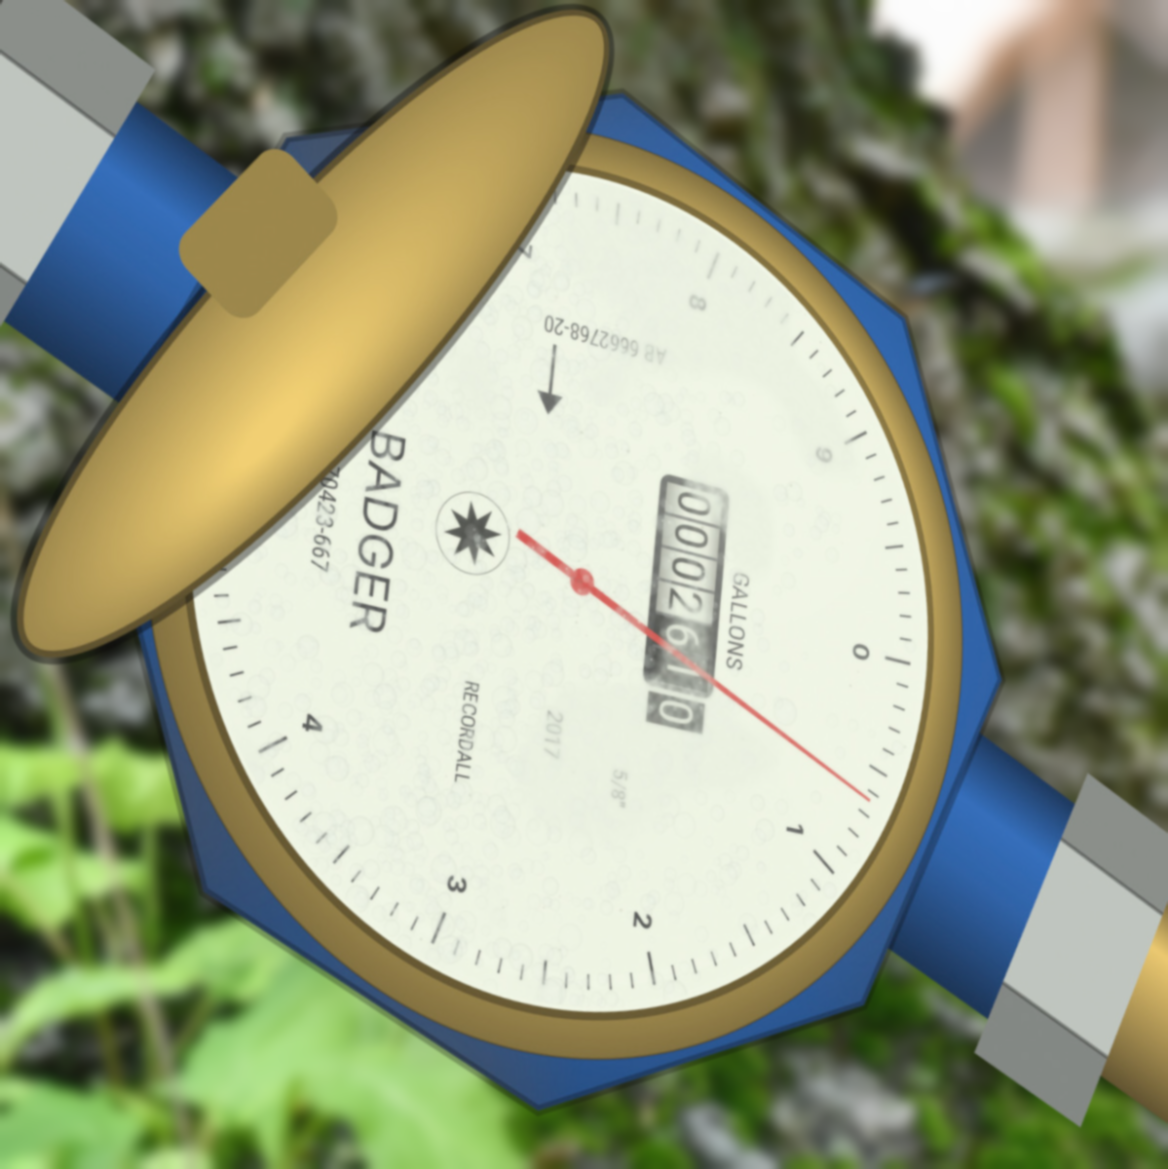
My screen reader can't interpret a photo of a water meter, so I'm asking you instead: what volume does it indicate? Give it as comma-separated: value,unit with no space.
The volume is 2610.6,gal
